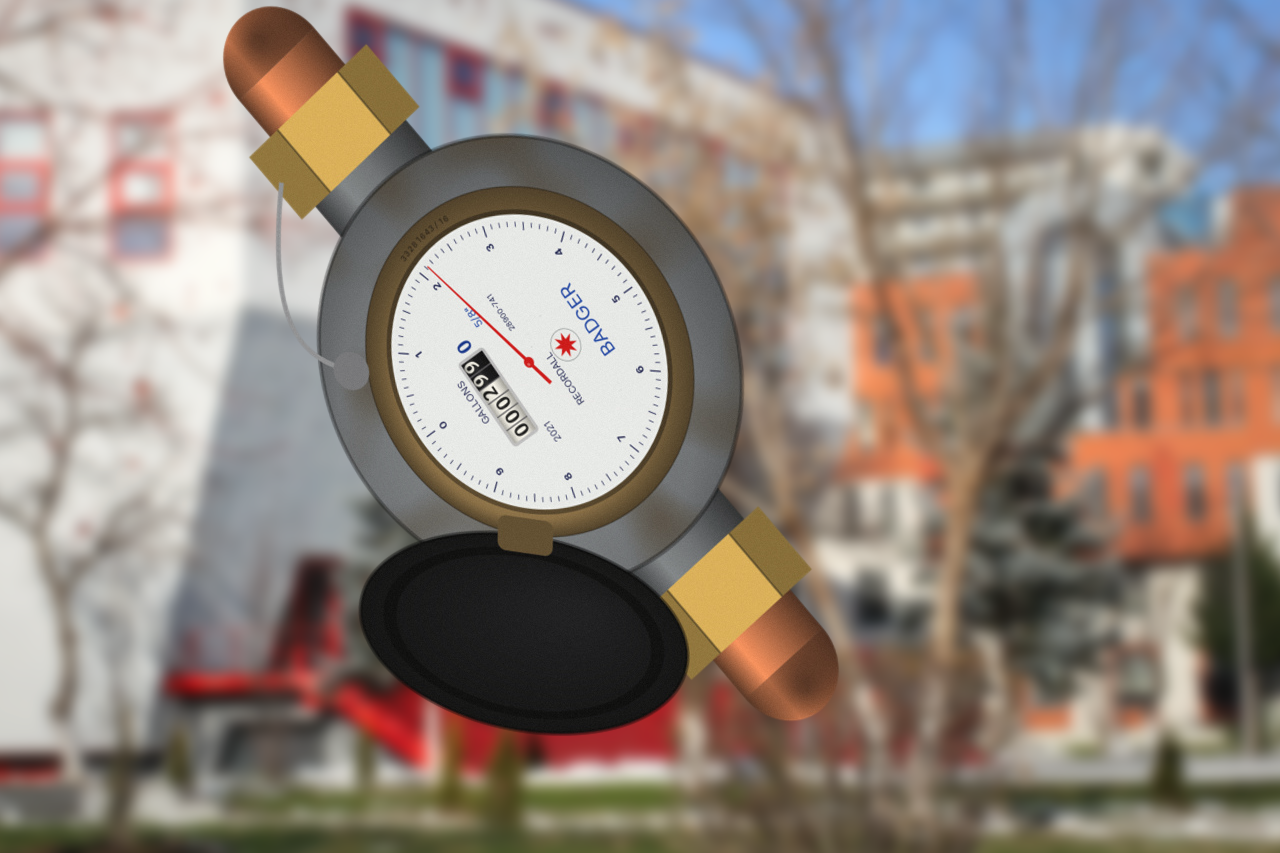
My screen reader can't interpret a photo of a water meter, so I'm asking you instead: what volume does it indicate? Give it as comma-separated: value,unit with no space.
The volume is 2992.1,gal
